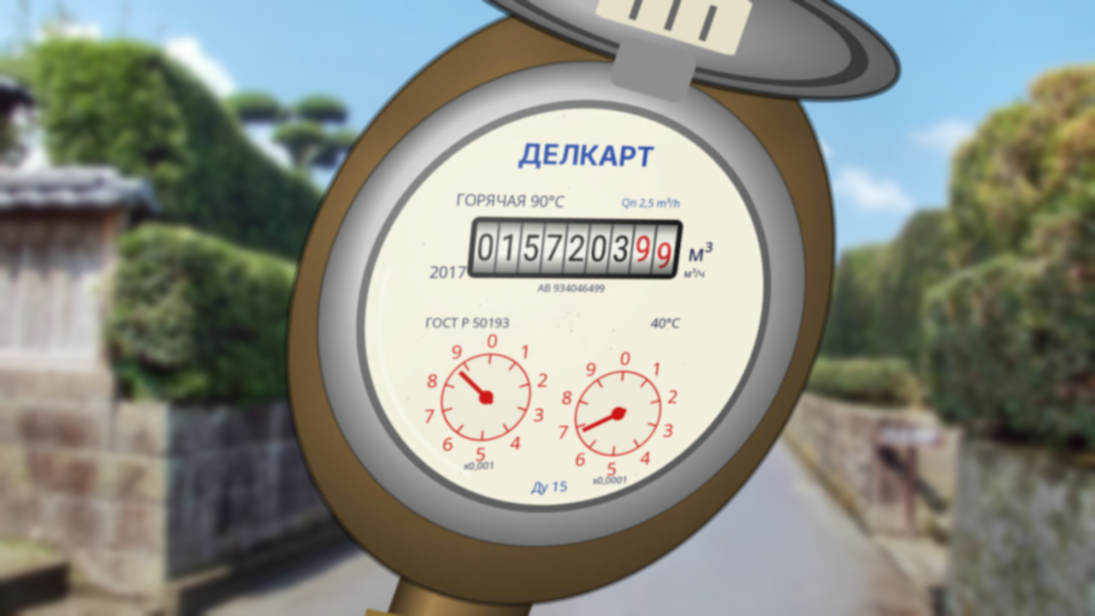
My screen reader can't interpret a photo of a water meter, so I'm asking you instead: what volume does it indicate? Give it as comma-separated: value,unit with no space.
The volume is 157203.9886,m³
